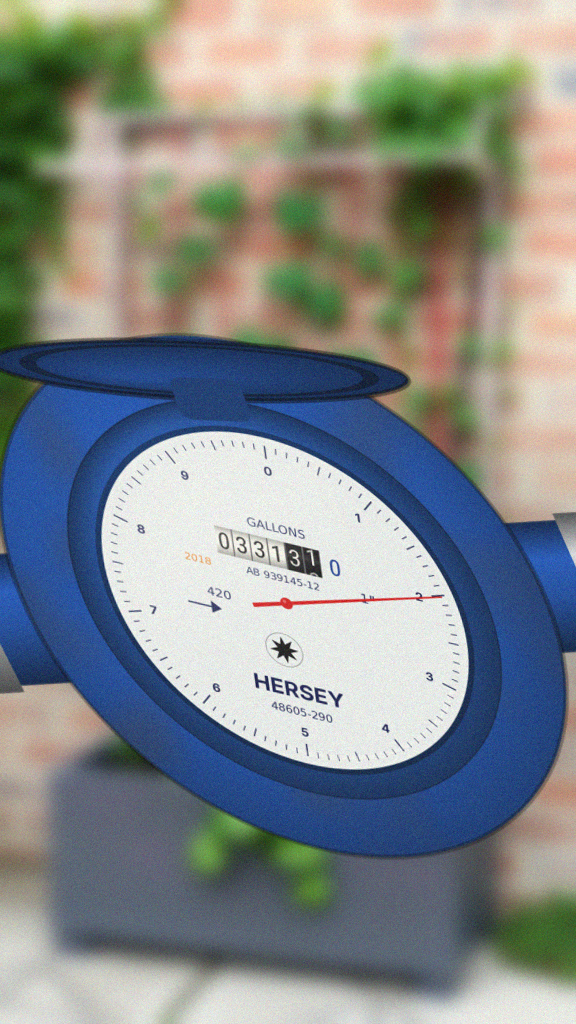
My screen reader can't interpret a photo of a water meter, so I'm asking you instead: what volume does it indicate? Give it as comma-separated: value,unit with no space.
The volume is 331312.0,gal
